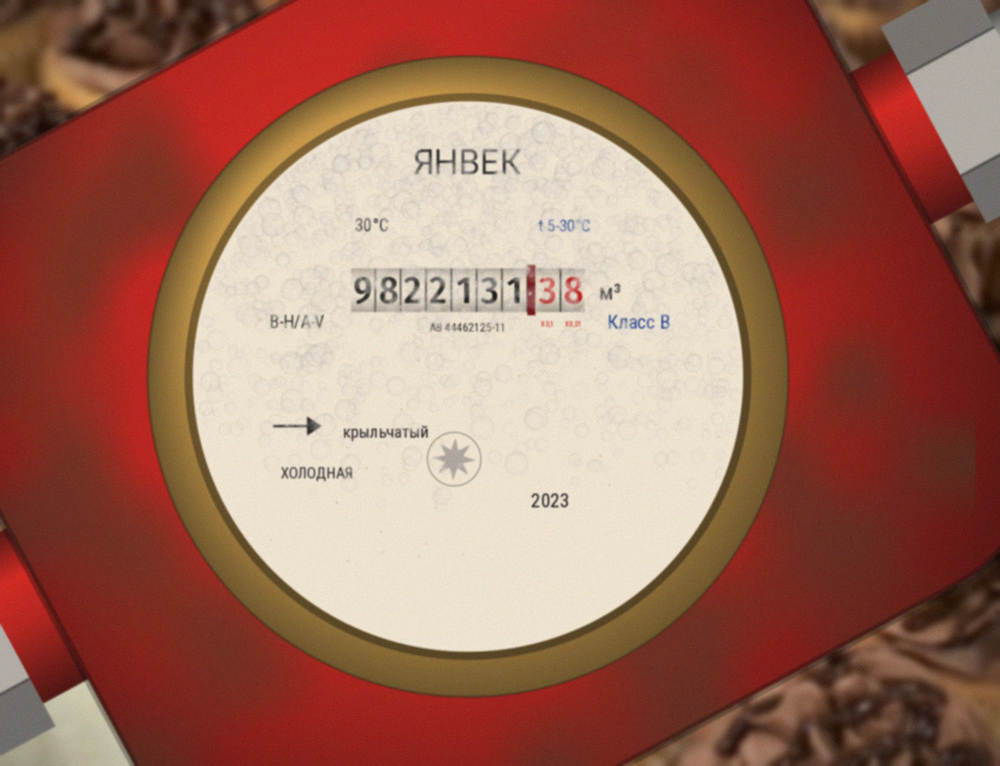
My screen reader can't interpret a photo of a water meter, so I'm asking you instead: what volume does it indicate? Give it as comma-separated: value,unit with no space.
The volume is 9822131.38,m³
